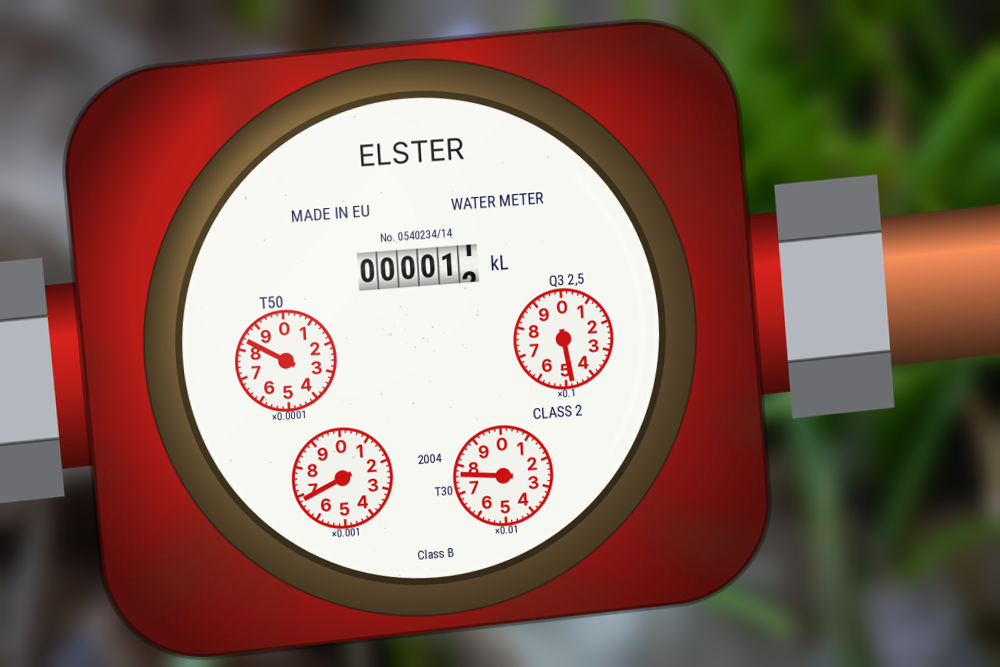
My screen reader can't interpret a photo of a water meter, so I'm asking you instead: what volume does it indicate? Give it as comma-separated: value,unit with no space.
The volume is 11.4768,kL
